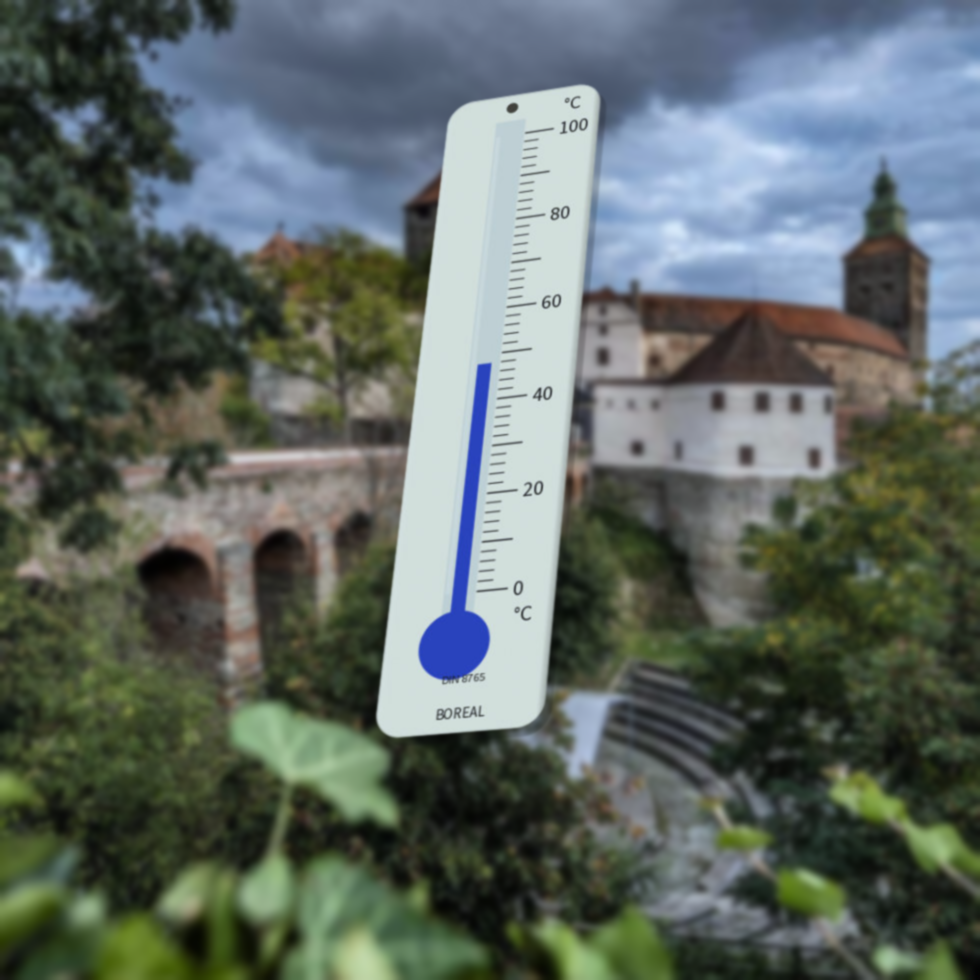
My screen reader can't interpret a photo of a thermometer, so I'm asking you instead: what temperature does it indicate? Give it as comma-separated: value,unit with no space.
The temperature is 48,°C
